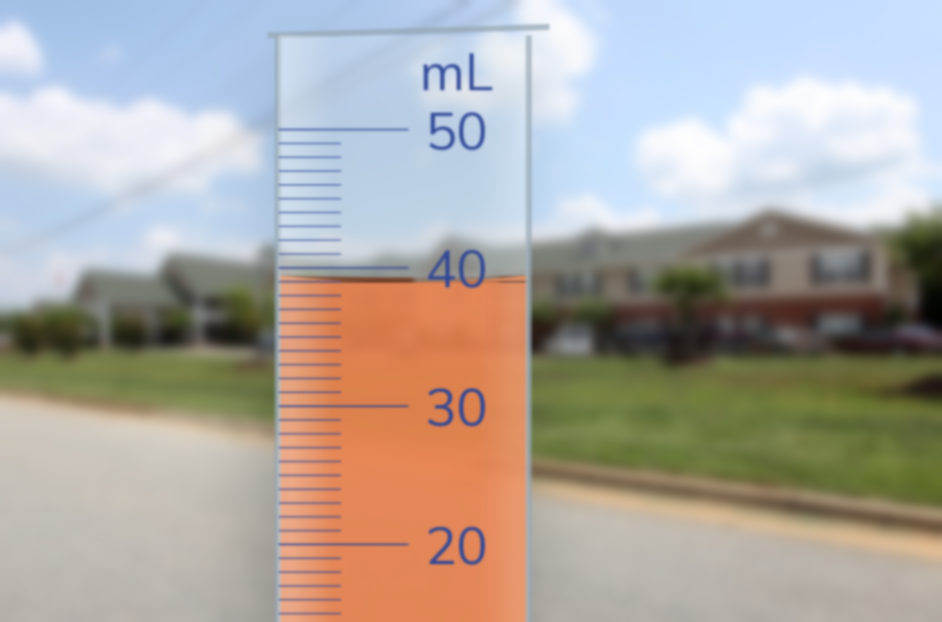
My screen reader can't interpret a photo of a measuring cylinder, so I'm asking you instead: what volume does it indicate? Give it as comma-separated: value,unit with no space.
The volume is 39,mL
